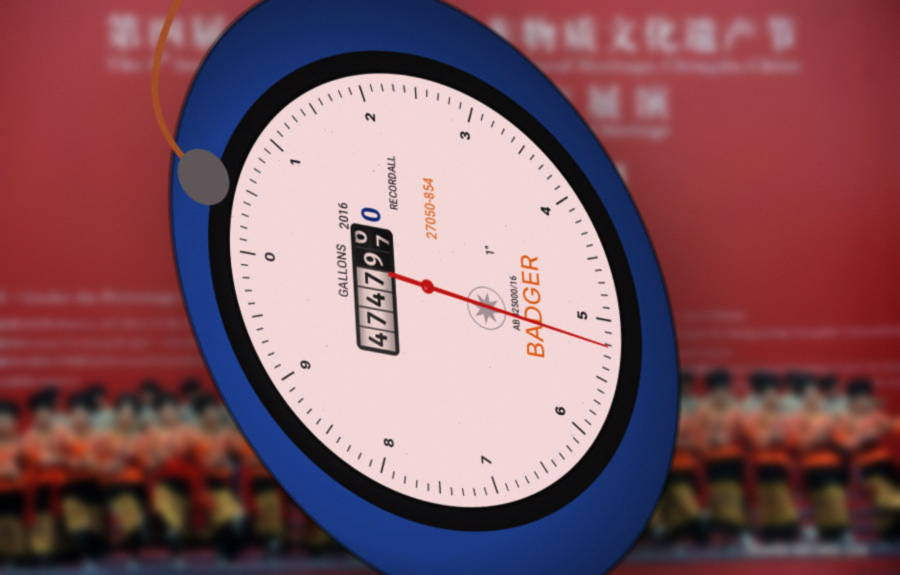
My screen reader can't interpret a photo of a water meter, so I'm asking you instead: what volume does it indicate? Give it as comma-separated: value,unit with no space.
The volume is 4747965.2,gal
